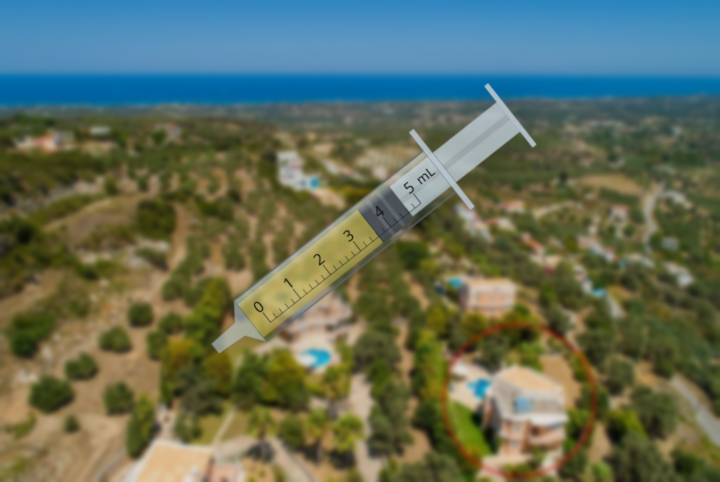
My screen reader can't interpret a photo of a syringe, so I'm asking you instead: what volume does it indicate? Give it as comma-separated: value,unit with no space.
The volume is 3.6,mL
